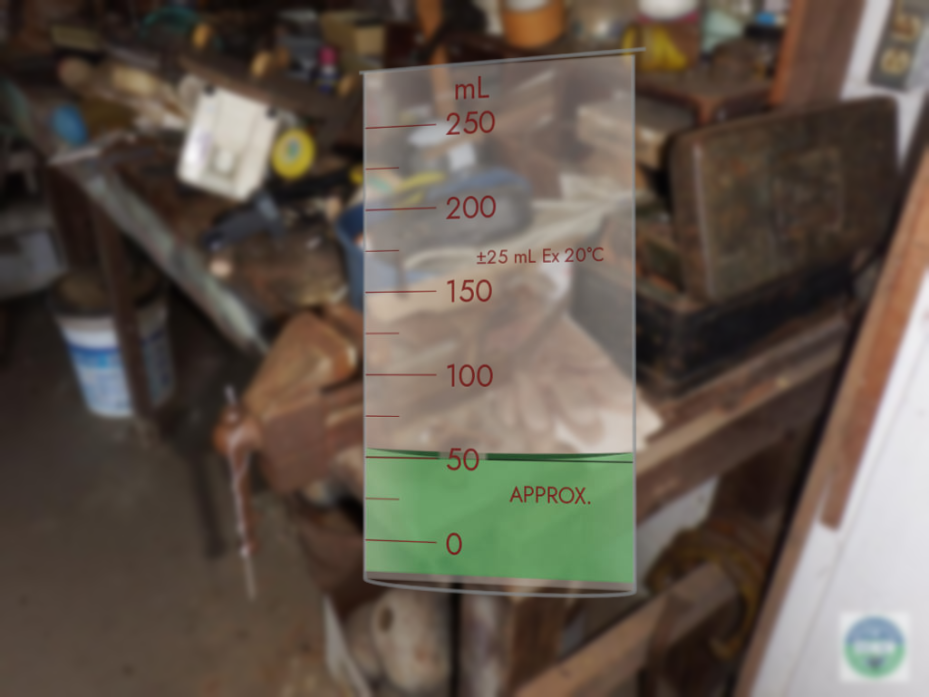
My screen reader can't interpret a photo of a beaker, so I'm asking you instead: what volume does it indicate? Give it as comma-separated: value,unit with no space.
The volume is 50,mL
